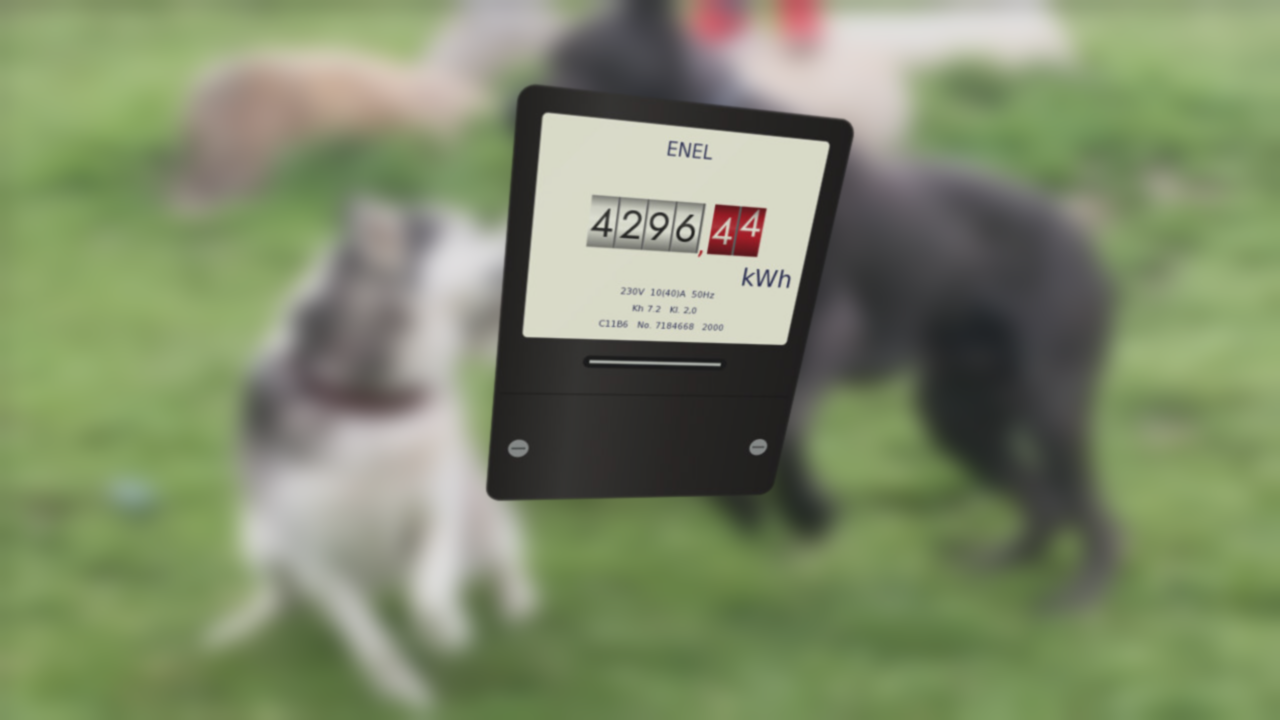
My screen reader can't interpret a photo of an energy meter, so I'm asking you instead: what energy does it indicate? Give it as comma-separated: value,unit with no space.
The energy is 4296.44,kWh
